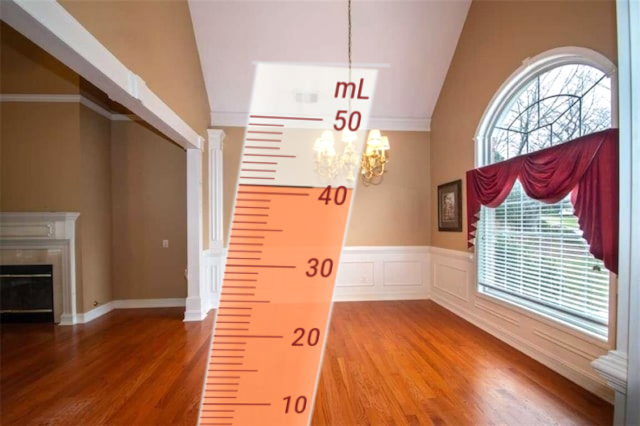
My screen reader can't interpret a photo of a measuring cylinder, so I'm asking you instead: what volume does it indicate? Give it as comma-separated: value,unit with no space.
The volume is 41,mL
